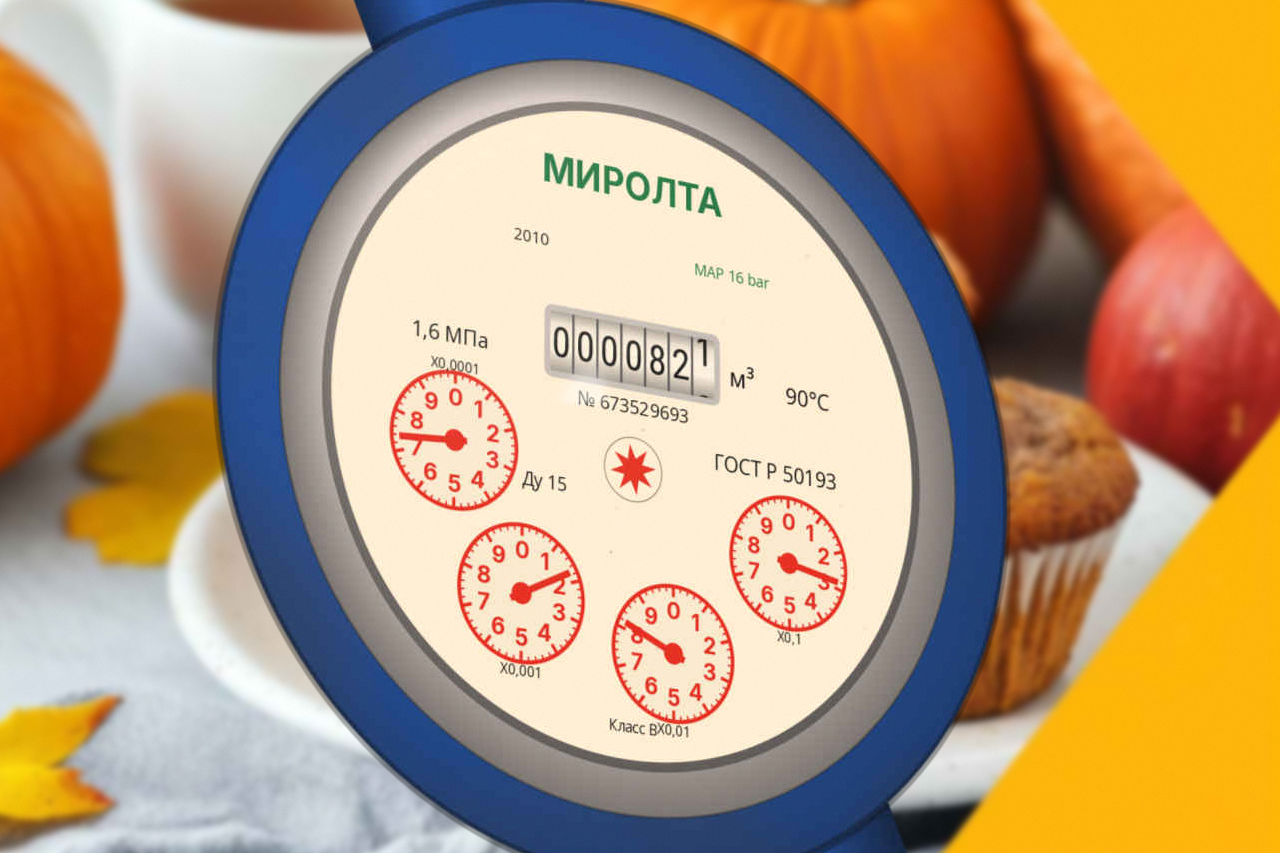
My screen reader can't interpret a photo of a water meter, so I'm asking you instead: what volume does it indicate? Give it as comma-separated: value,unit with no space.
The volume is 821.2817,m³
